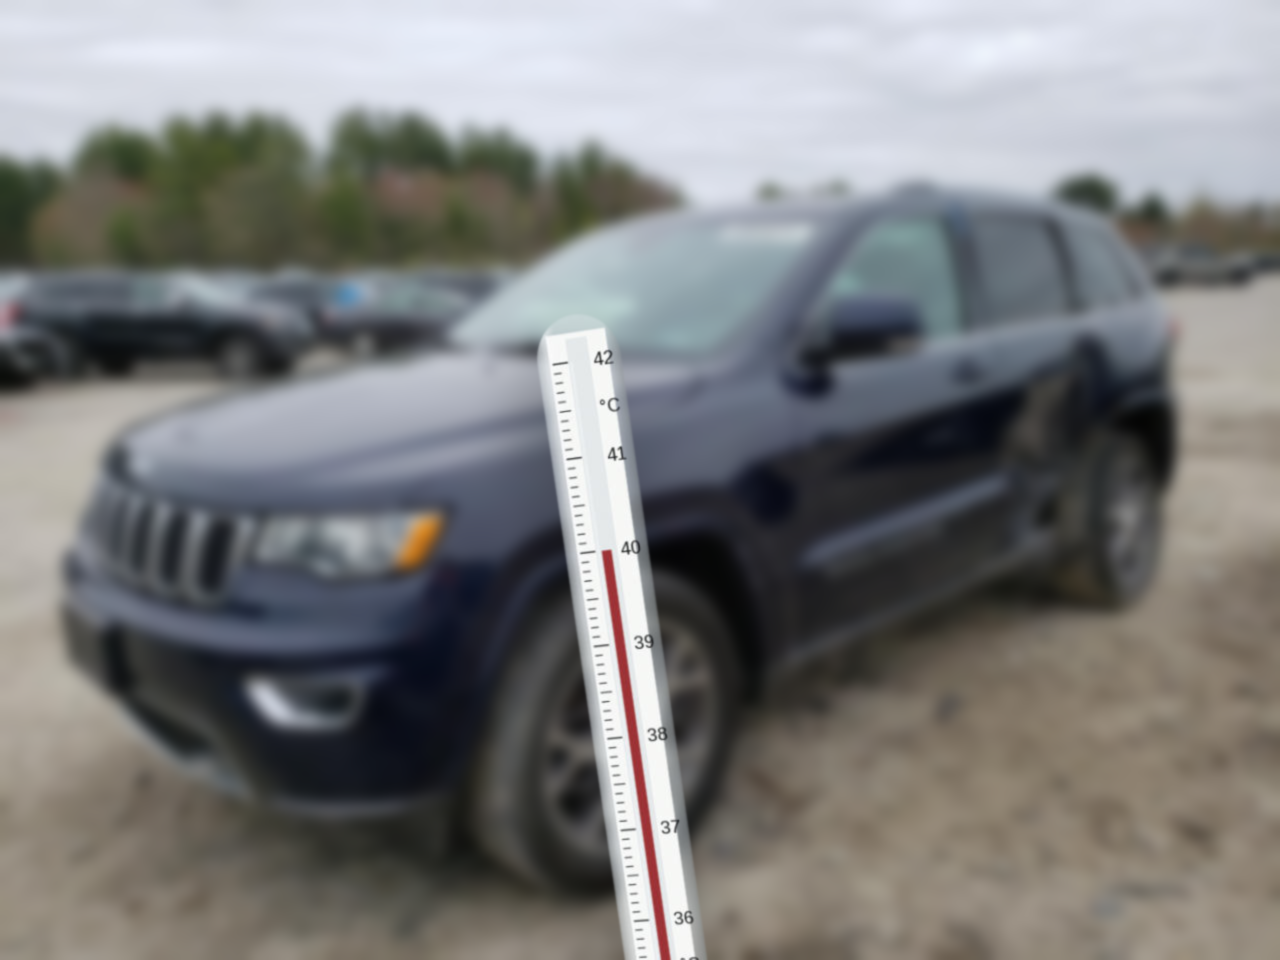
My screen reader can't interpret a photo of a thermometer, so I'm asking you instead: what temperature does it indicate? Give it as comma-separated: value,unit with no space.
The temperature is 40,°C
